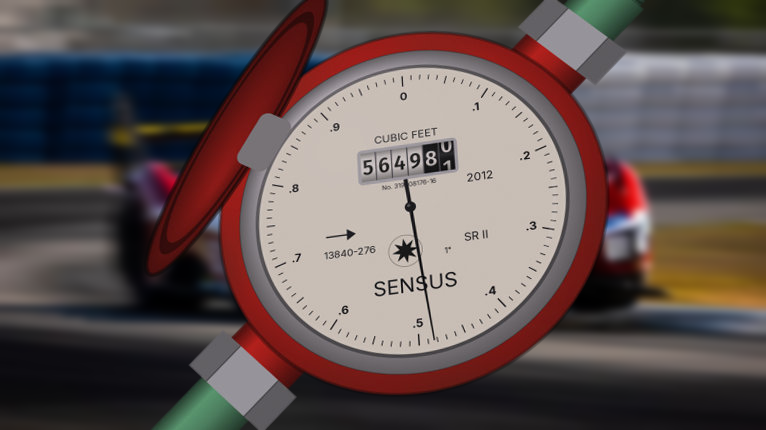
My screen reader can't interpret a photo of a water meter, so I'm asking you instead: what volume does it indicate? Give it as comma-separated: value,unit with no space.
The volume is 564980.48,ft³
